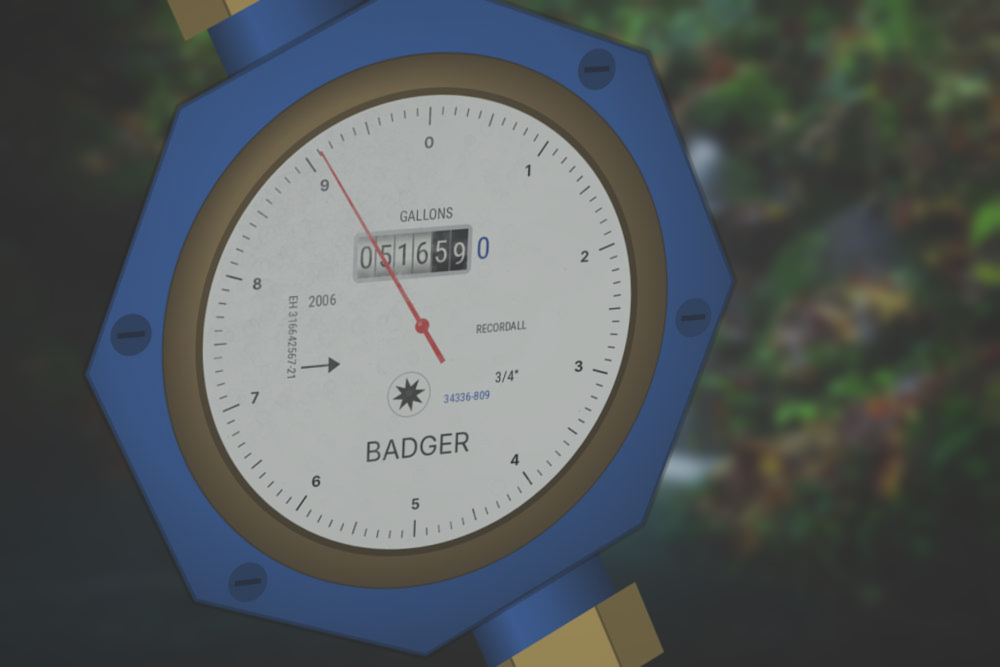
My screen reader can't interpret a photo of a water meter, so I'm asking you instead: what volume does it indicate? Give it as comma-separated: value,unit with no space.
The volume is 516589.1,gal
